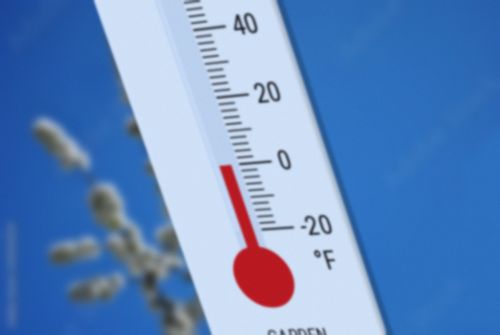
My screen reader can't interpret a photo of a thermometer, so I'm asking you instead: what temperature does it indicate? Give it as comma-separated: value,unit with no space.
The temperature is 0,°F
